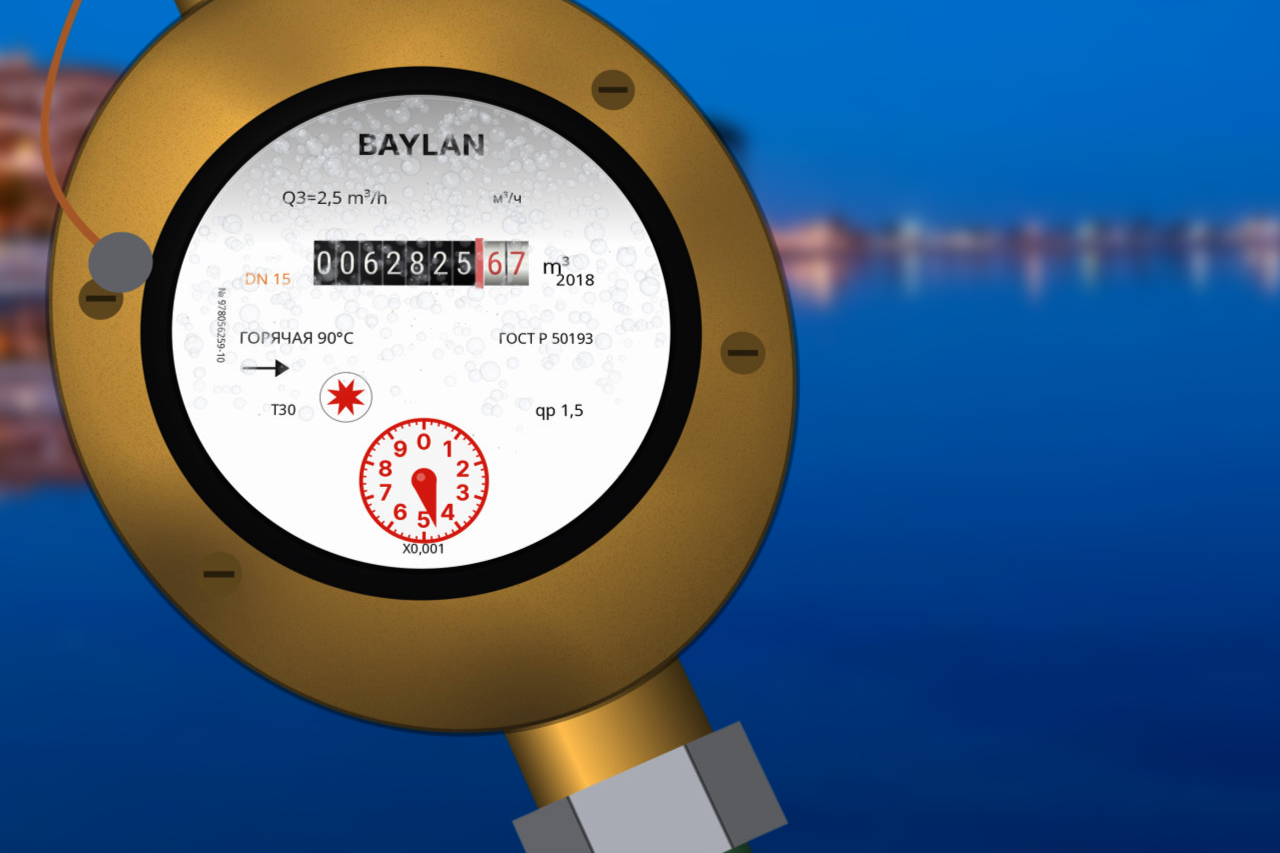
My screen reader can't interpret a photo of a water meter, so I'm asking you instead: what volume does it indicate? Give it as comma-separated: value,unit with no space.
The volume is 62825.674,m³
